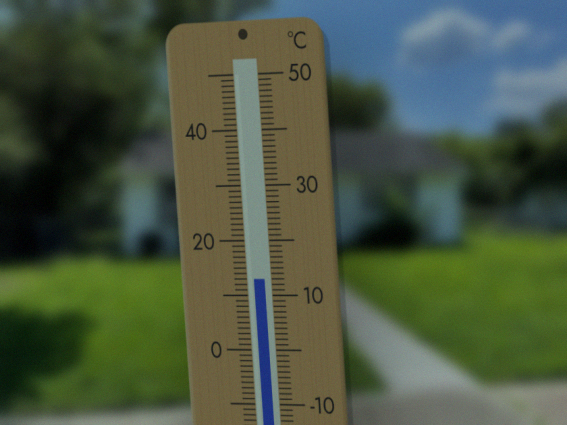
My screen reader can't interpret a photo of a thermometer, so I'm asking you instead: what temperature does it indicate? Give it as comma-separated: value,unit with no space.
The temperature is 13,°C
